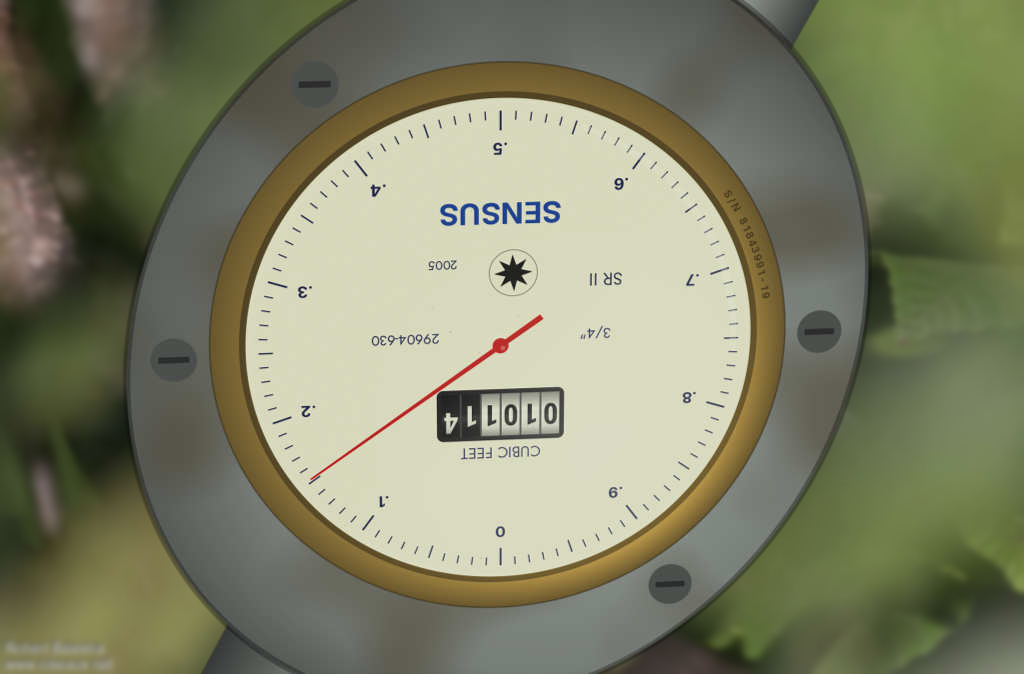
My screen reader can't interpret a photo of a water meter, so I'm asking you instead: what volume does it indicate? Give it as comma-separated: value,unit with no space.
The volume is 10114.15,ft³
